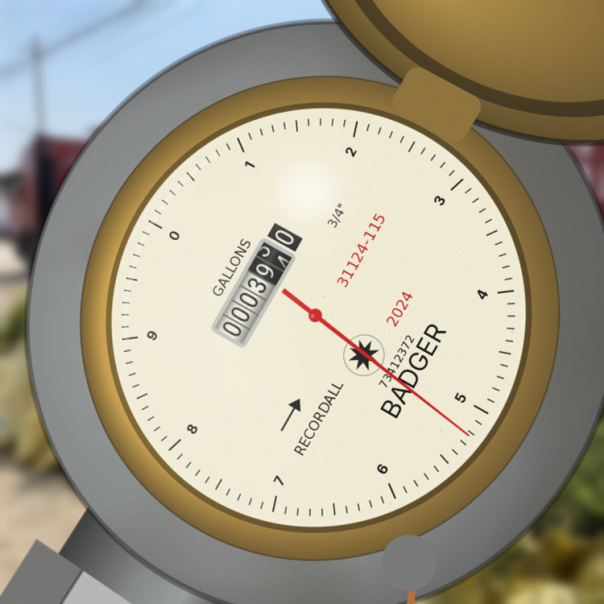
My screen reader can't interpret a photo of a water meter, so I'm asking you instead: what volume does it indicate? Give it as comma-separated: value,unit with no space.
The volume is 3935.2,gal
